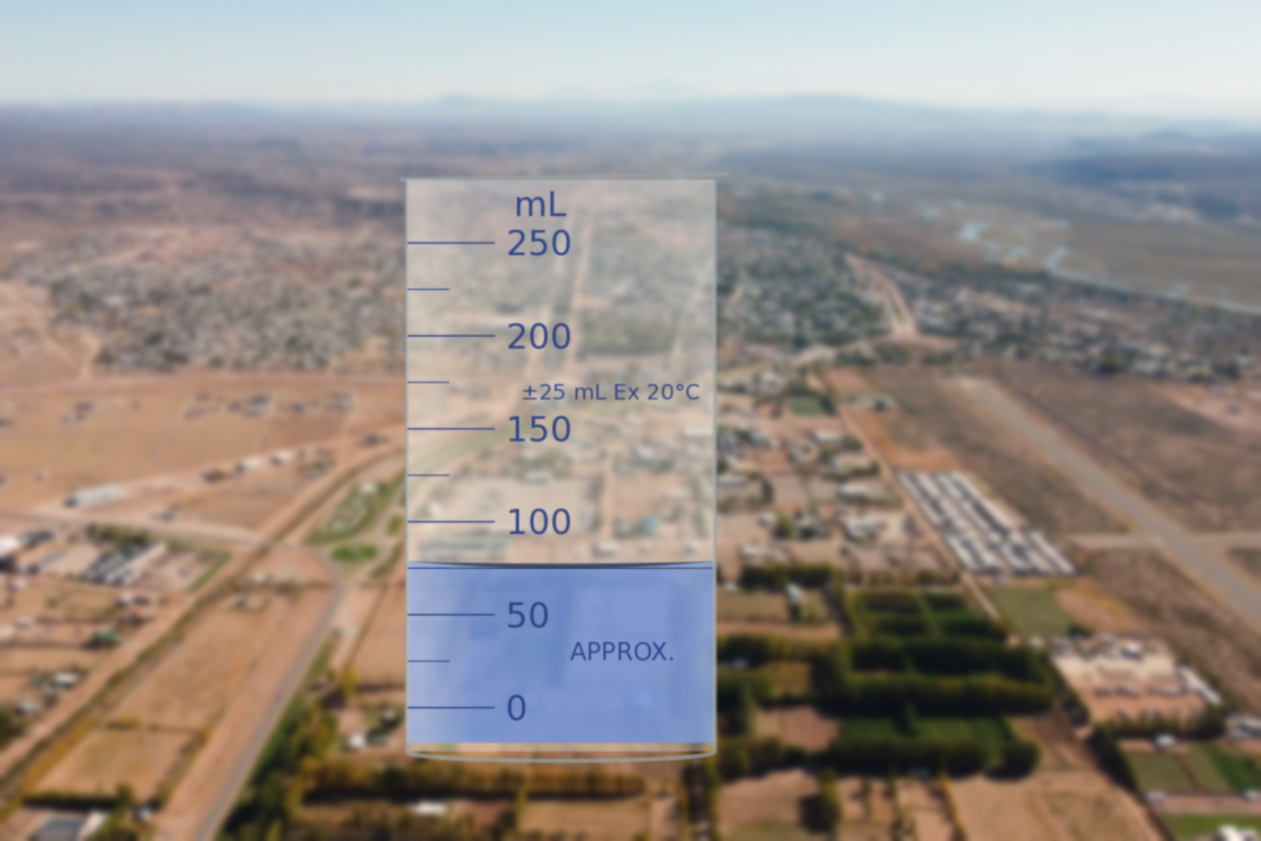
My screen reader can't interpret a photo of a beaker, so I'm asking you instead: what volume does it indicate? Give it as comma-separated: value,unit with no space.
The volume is 75,mL
